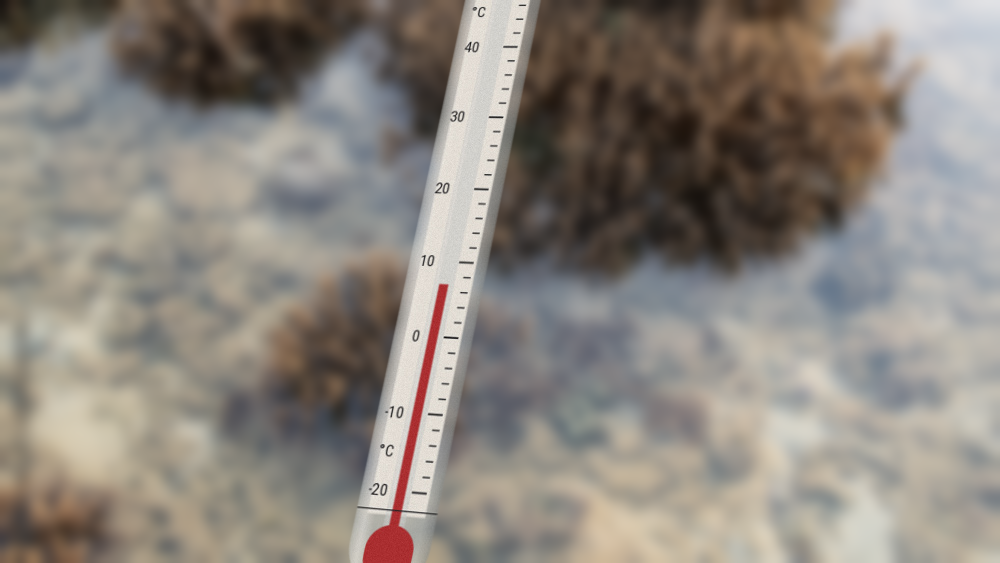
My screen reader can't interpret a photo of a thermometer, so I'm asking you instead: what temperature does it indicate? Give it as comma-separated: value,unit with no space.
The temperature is 7,°C
